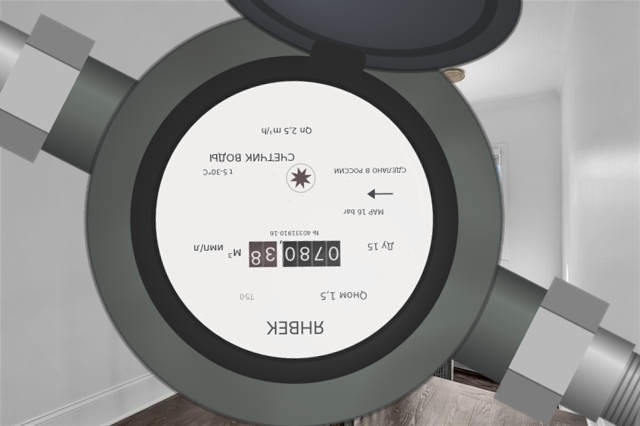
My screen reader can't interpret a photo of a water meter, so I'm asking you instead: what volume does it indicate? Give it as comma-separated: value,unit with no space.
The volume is 780.38,m³
